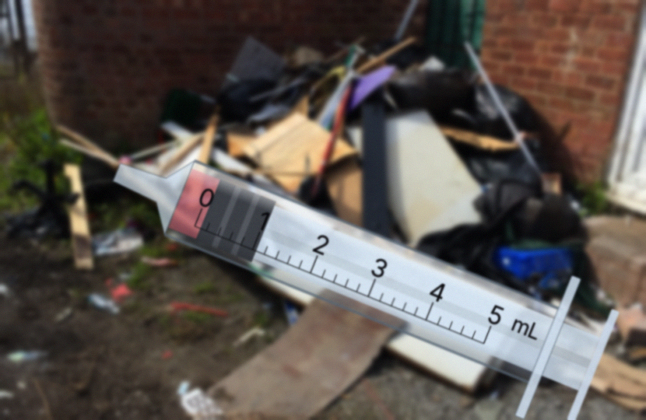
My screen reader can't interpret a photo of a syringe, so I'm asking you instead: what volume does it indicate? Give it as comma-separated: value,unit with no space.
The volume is 0.1,mL
